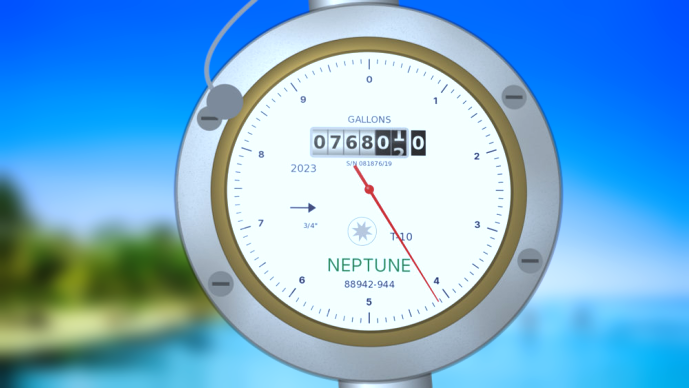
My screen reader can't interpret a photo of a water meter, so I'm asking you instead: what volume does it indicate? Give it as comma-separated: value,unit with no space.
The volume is 768014.1,gal
